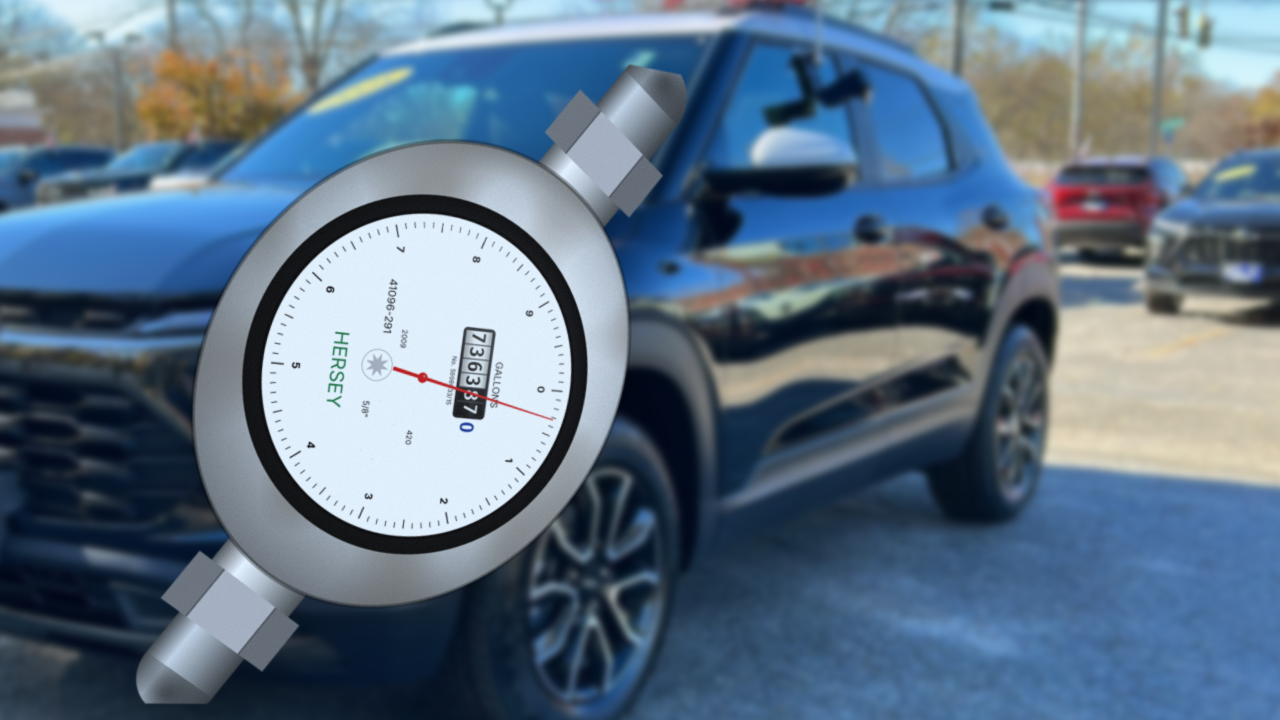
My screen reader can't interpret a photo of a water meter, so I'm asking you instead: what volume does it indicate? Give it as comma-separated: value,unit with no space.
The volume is 7363870.3,gal
